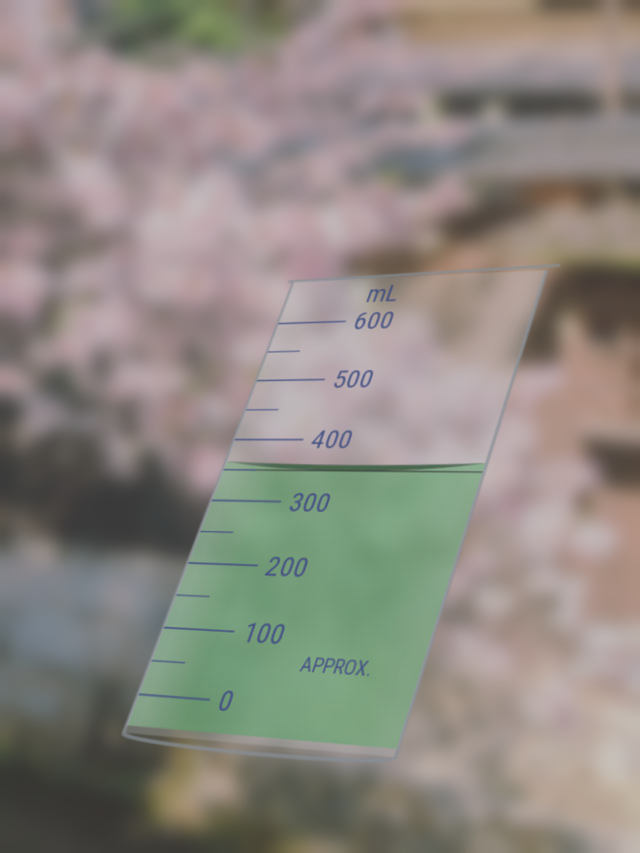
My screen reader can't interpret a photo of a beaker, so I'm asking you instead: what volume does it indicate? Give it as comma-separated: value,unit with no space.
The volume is 350,mL
